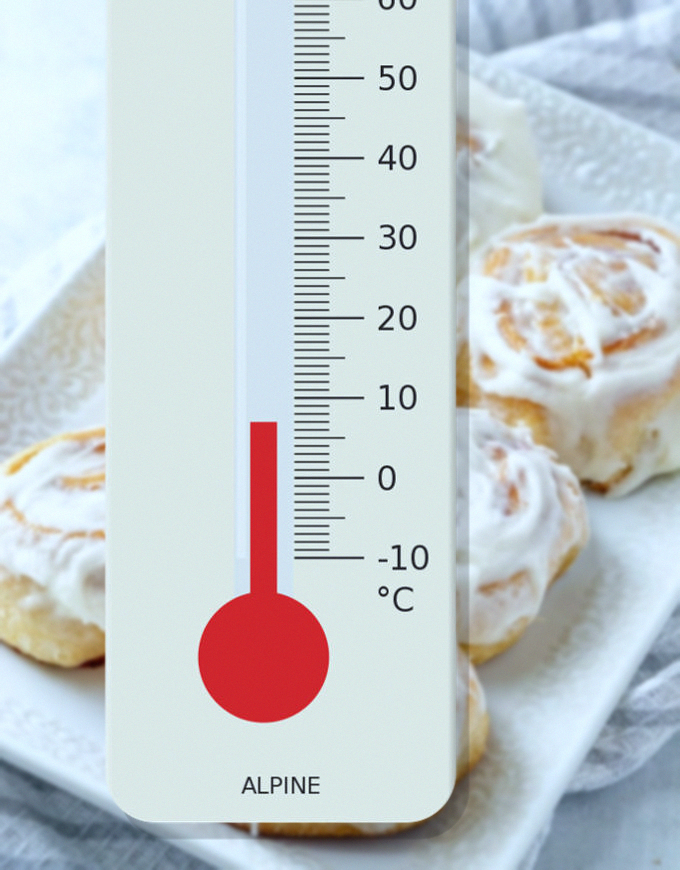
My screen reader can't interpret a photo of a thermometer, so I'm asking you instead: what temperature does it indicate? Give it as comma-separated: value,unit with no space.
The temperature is 7,°C
